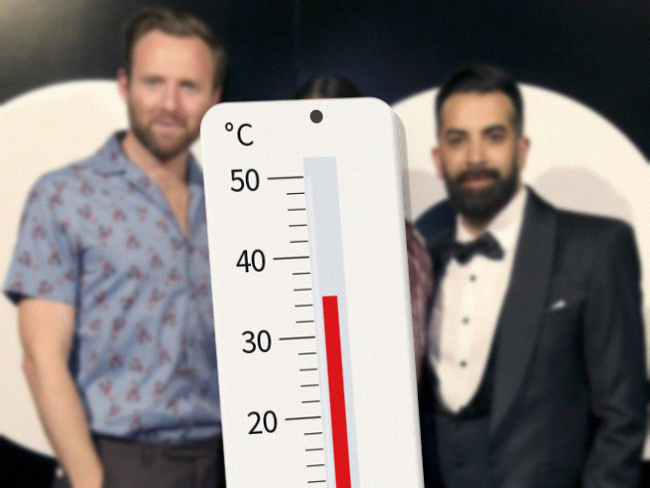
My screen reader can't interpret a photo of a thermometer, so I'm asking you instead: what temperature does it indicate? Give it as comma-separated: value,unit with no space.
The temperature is 35,°C
